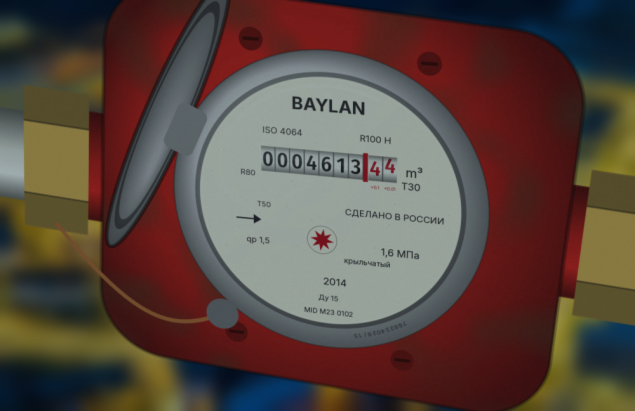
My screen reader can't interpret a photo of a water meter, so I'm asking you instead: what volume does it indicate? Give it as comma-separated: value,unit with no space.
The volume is 4613.44,m³
